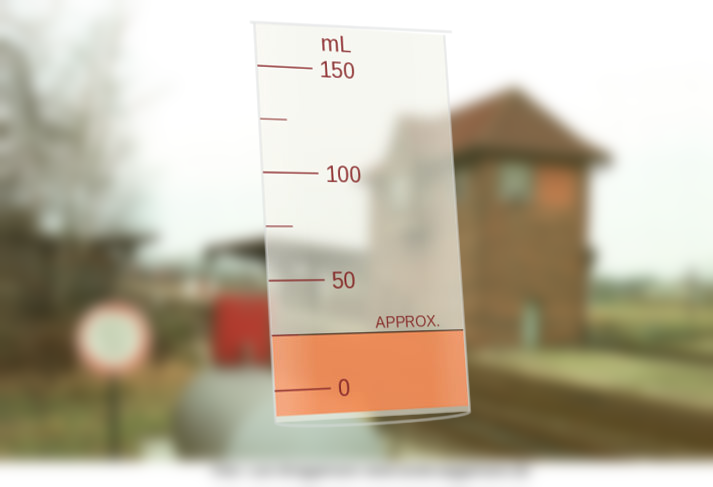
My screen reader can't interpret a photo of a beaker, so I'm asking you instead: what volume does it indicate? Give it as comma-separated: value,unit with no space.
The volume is 25,mL
